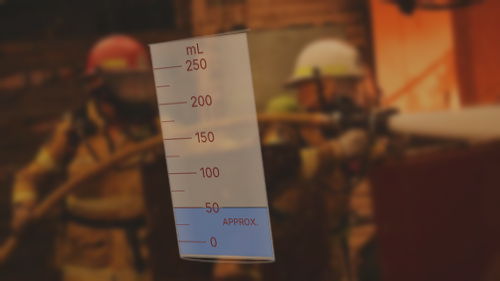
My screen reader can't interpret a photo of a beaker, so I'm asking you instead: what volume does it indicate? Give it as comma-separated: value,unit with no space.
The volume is 50,mL
